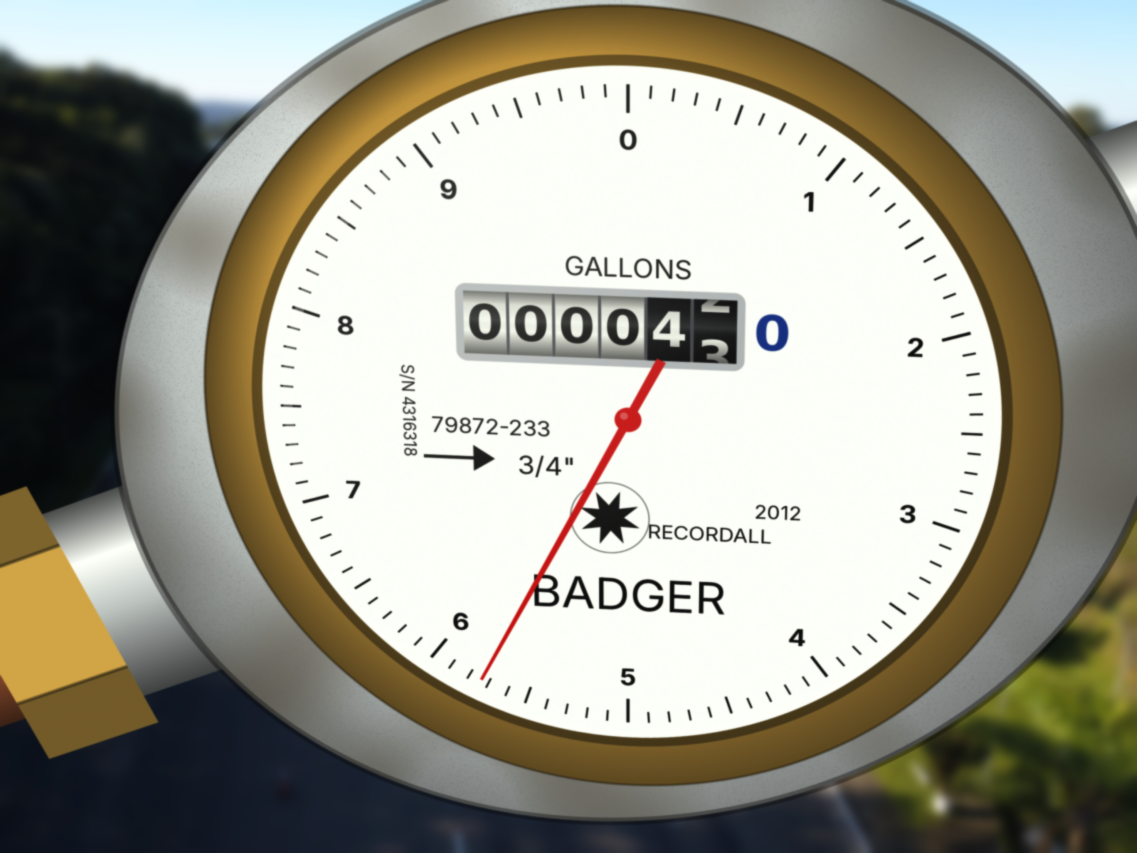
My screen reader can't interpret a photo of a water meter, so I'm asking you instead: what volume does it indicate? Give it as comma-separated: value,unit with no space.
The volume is 425.7,gal
